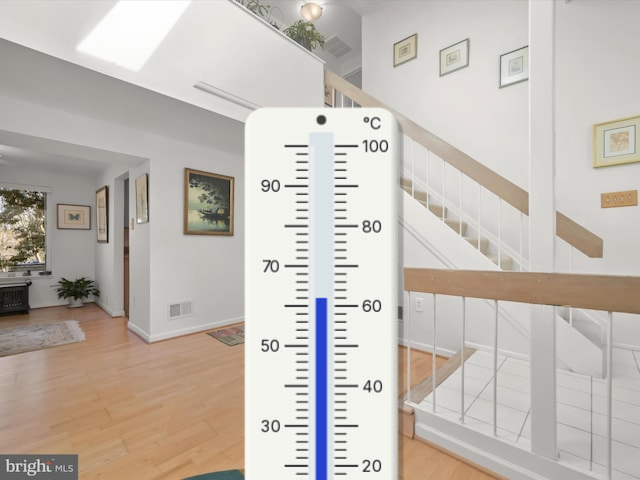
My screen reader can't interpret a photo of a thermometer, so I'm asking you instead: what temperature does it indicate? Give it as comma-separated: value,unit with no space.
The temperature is 62,°C
